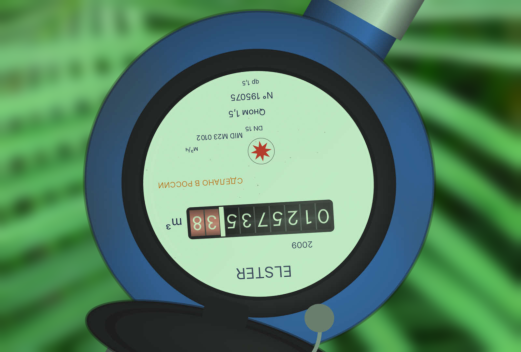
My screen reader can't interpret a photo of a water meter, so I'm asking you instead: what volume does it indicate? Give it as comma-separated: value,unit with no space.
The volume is 125735.38,m³
